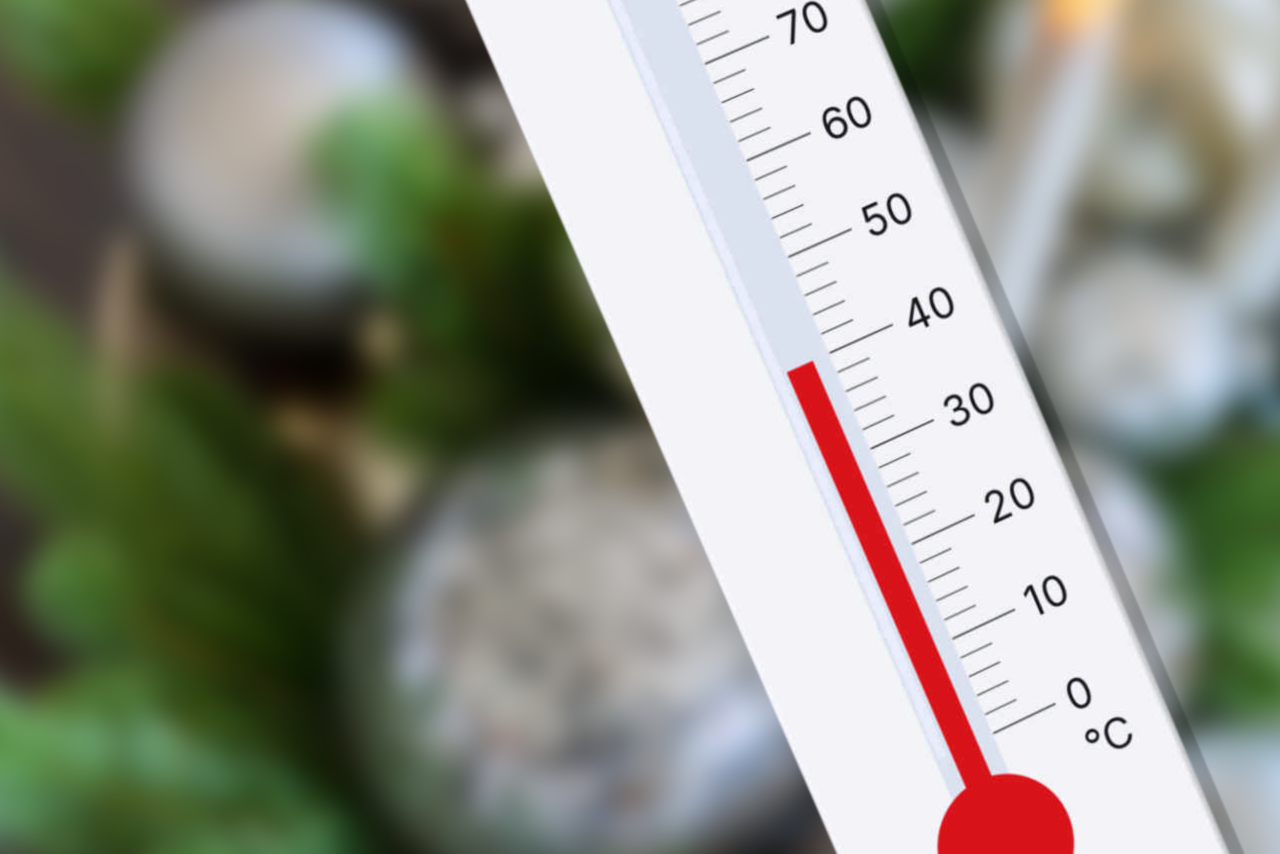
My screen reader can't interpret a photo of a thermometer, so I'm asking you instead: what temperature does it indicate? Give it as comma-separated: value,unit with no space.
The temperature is 40,°C
